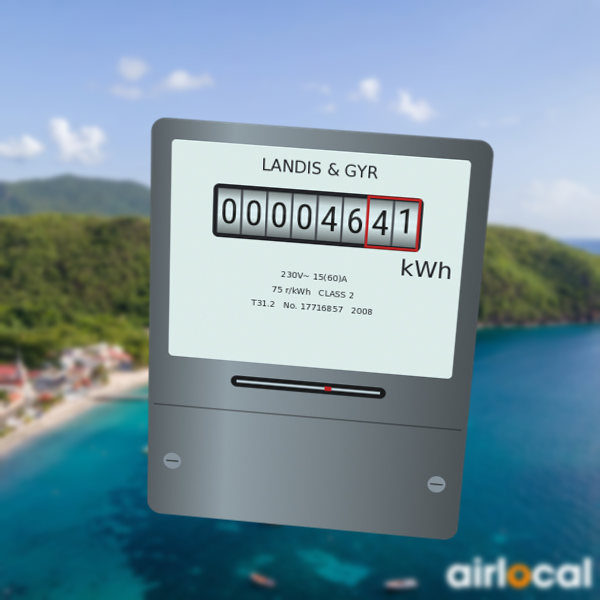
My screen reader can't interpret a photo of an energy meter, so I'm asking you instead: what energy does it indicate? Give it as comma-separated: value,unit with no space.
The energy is 46.41,kWh
